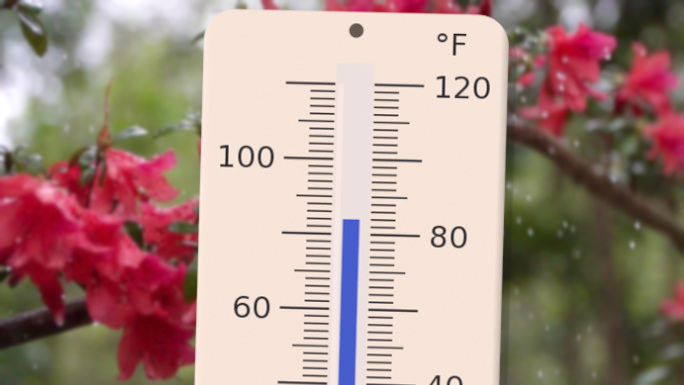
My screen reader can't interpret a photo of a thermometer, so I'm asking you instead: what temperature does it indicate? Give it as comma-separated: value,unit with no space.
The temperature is 84,°F
